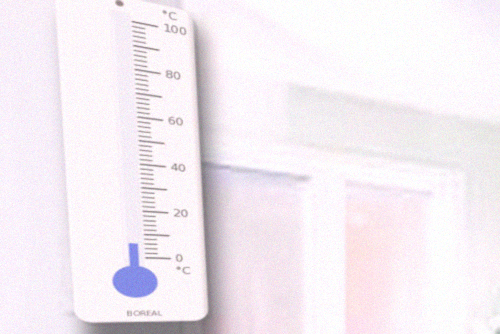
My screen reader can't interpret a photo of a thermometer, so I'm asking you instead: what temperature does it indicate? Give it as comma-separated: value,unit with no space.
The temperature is 6,°C
